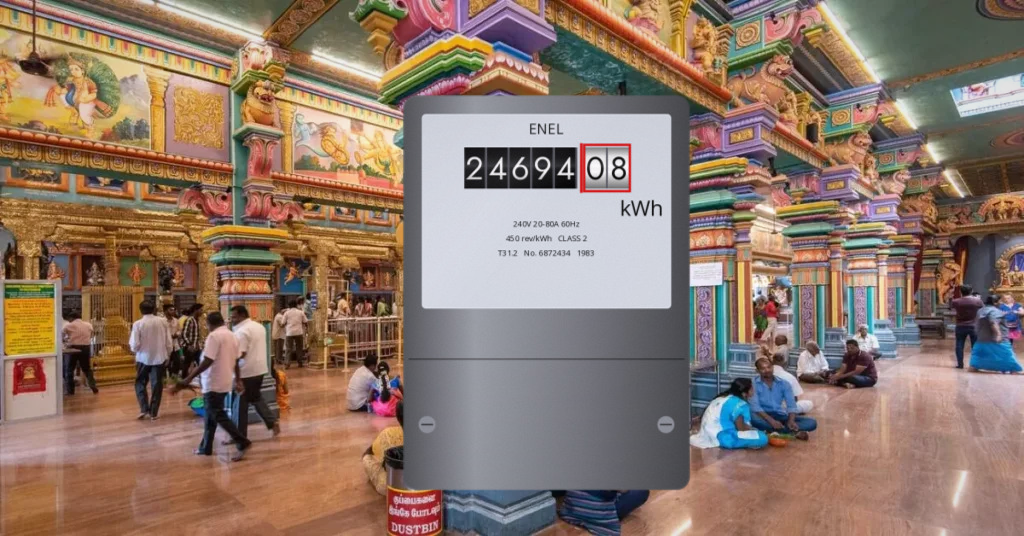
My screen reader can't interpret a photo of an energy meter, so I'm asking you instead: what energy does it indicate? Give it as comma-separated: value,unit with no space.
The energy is 24694.08,kWh
